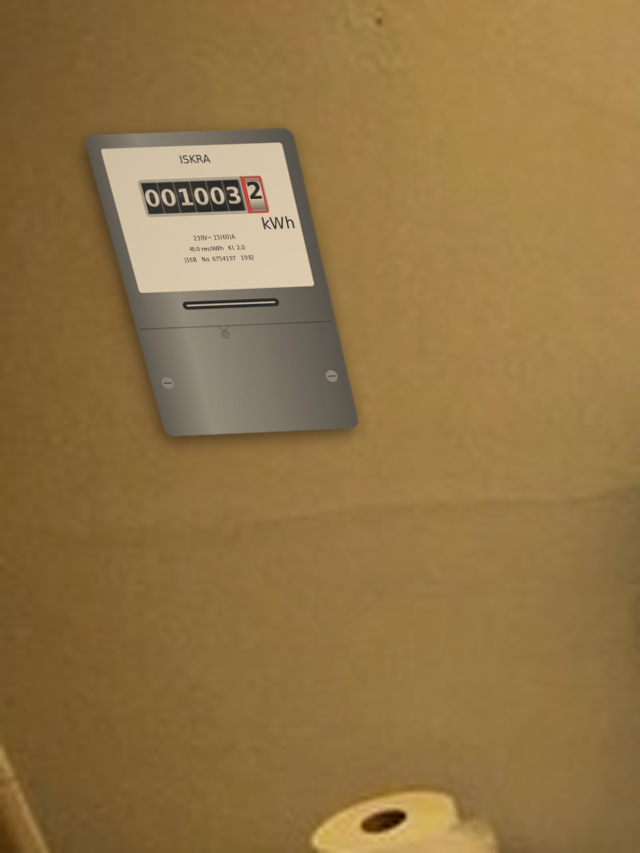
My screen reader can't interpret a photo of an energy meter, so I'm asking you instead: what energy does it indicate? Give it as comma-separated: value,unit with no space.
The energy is 1003.2,kWh
